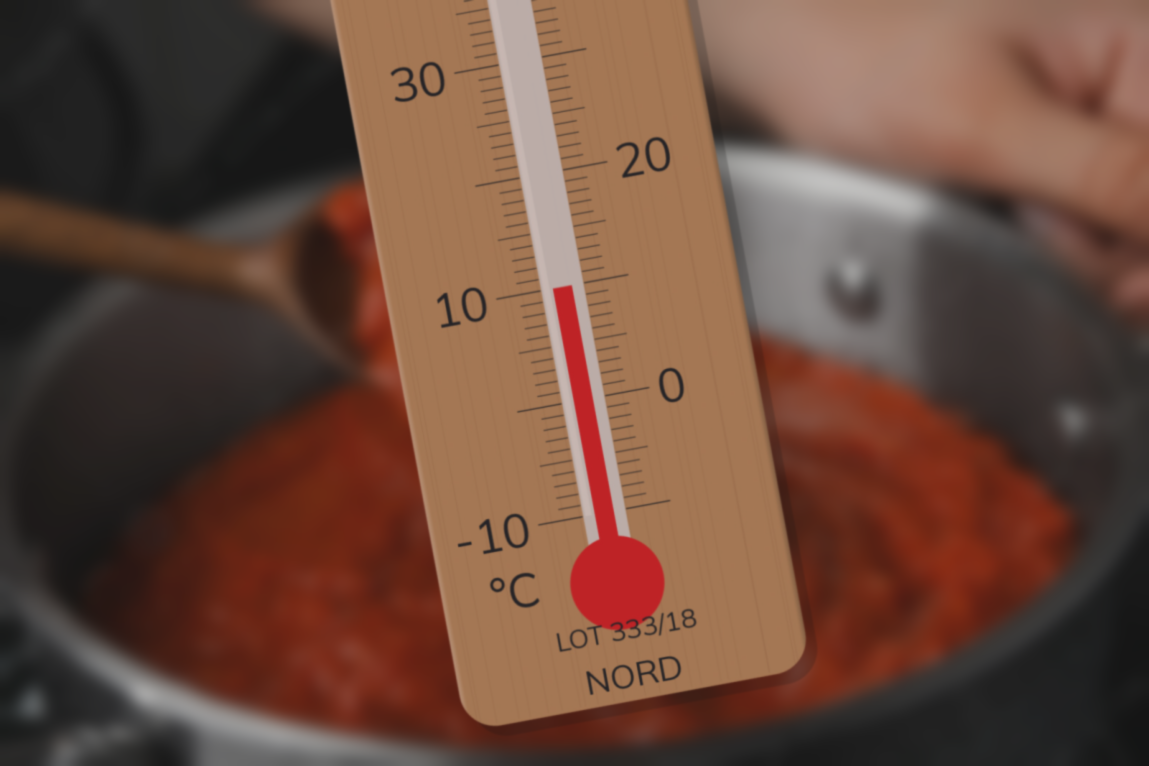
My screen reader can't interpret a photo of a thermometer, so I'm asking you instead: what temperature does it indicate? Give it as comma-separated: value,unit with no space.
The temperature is 10,°C
